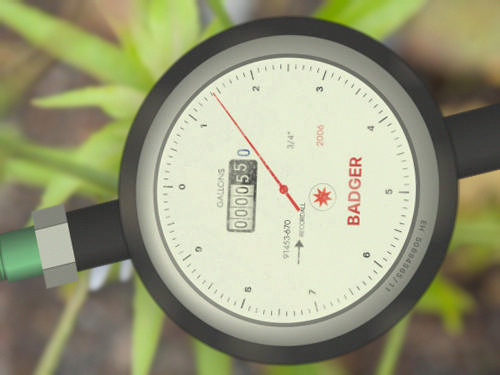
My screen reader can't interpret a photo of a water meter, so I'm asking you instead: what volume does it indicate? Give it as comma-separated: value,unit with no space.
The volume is 551.4,gal
